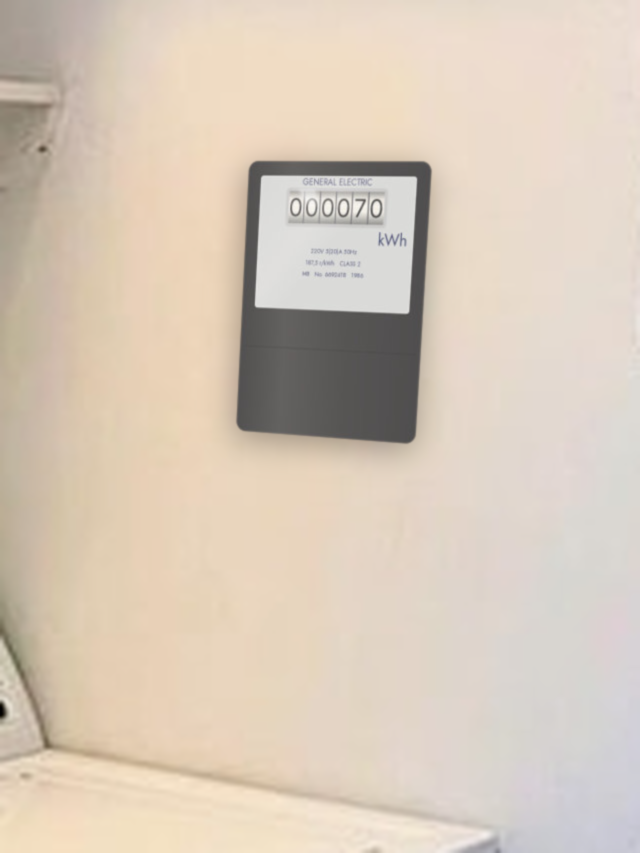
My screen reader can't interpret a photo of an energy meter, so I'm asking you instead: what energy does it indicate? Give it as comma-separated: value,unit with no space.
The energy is 70,kWh
